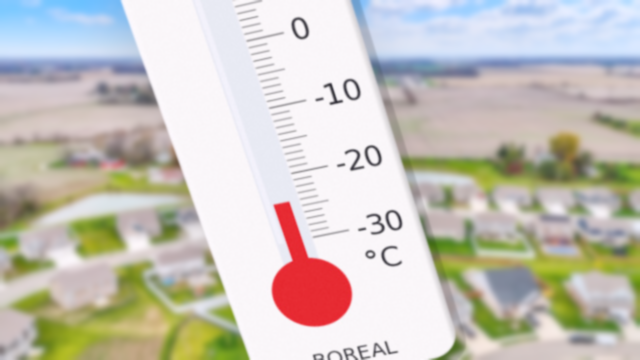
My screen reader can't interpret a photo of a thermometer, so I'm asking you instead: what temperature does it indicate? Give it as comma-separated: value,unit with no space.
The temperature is -24,°C
